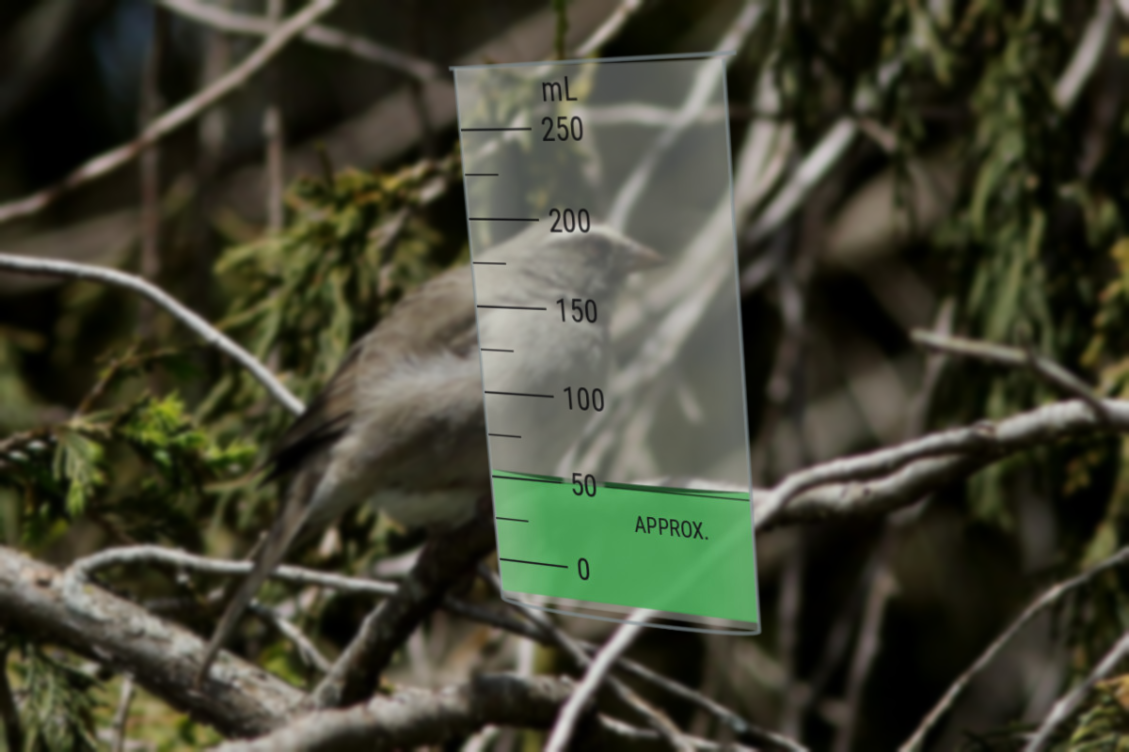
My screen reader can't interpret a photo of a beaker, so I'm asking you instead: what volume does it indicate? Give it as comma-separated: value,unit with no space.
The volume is 50,mL
